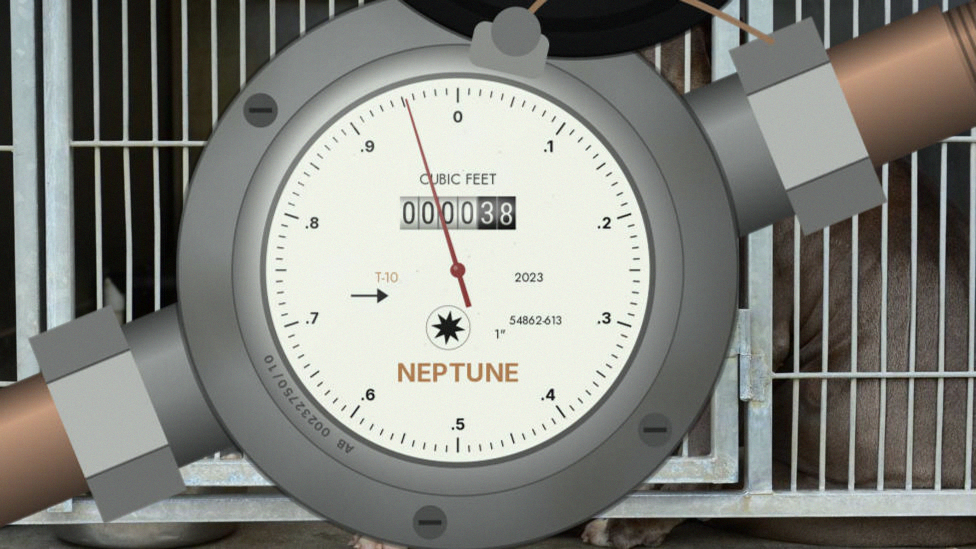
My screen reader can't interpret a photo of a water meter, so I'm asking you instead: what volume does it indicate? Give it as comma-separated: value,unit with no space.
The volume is 37.95,ft³
